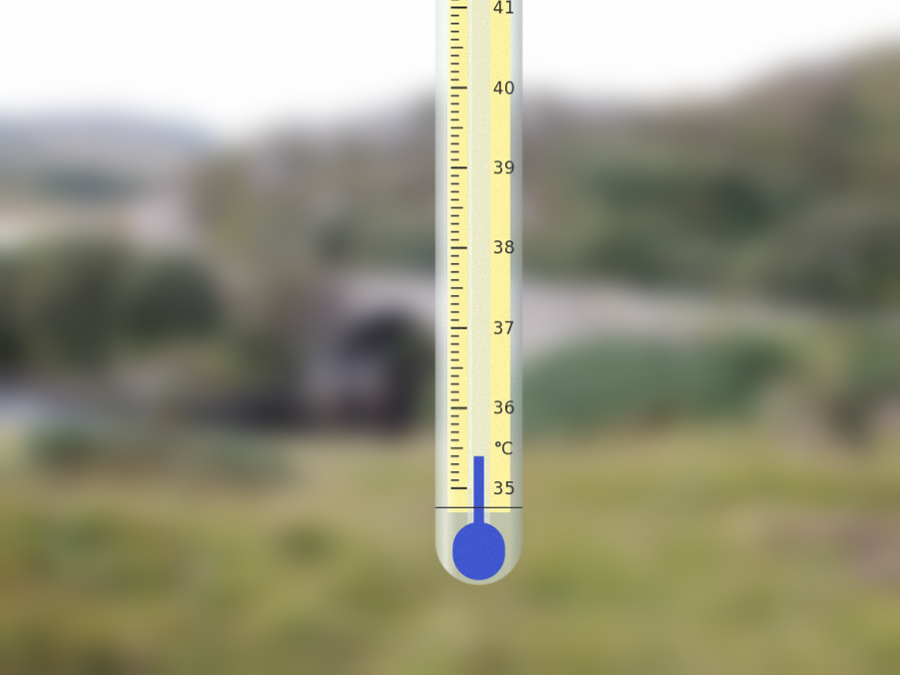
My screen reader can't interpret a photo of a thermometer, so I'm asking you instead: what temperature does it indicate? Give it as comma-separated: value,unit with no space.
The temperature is 35.4,°C
